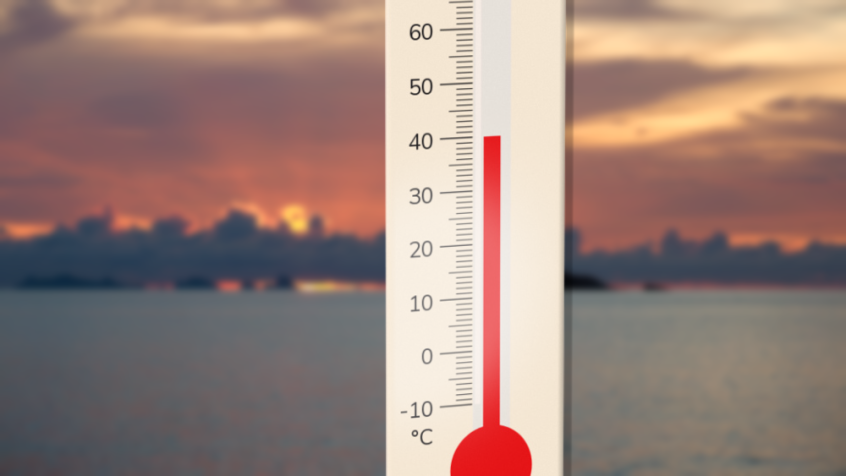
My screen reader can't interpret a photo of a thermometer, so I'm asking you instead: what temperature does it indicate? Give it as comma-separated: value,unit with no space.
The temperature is 40,°C
